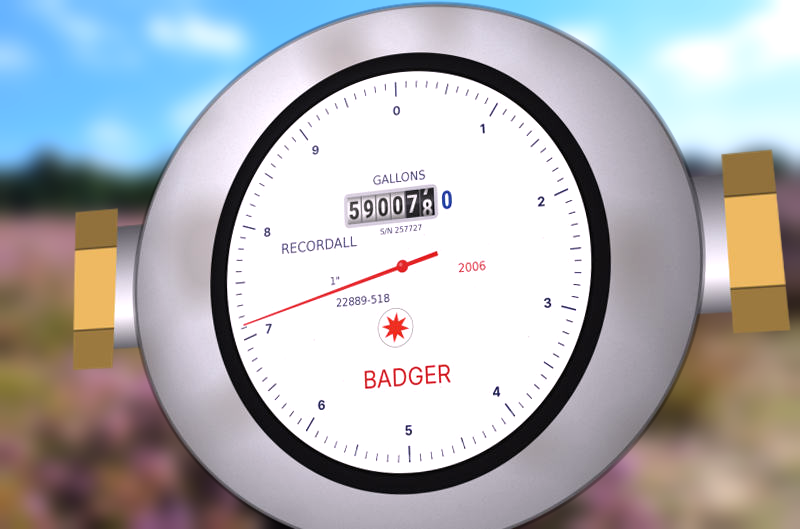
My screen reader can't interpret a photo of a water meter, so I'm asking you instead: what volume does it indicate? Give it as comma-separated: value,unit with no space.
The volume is 5900777.1,gal
